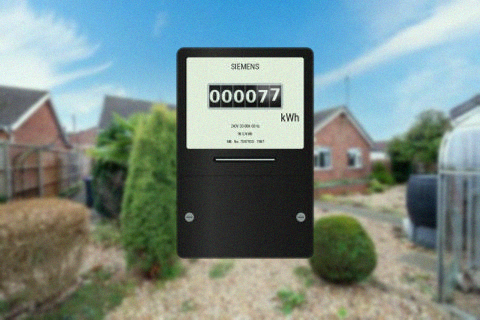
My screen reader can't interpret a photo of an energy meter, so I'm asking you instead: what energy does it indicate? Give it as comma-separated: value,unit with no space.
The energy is 77,kWh
